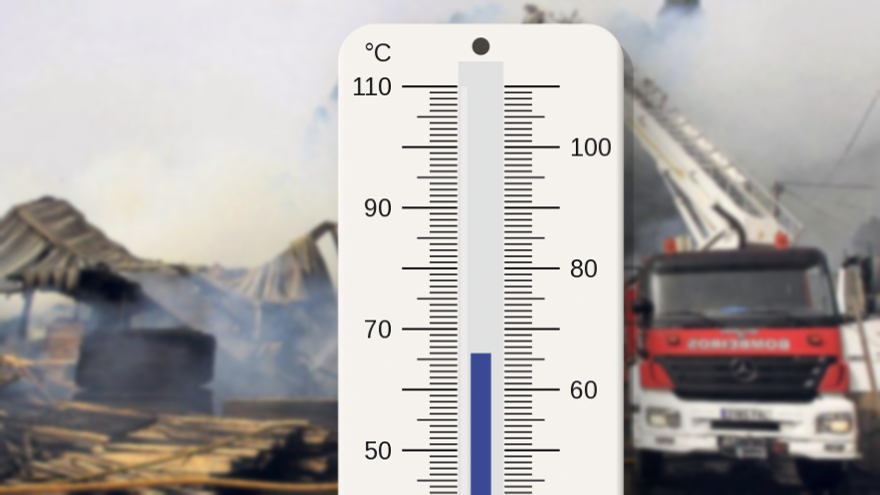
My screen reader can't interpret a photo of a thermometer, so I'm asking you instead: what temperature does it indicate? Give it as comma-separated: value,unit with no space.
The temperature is 66,°C
